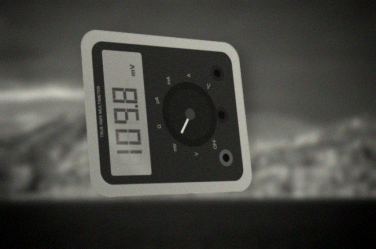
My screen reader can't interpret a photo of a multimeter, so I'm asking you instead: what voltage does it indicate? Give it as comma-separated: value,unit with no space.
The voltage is 109.8,mV
